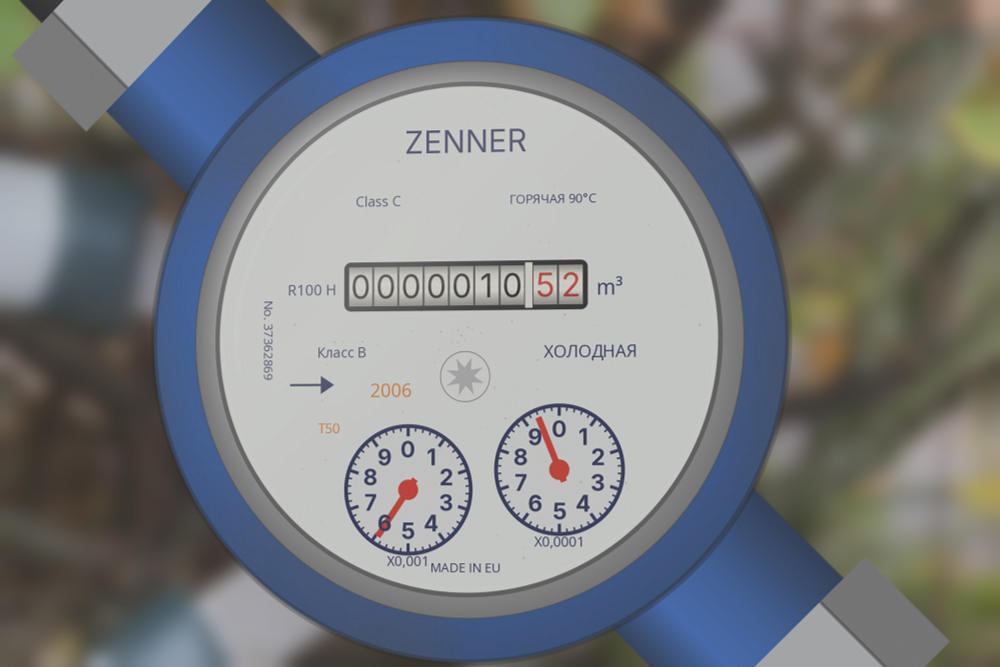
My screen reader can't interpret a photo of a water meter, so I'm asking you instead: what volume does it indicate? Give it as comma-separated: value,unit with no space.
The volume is 10.5259,m³
